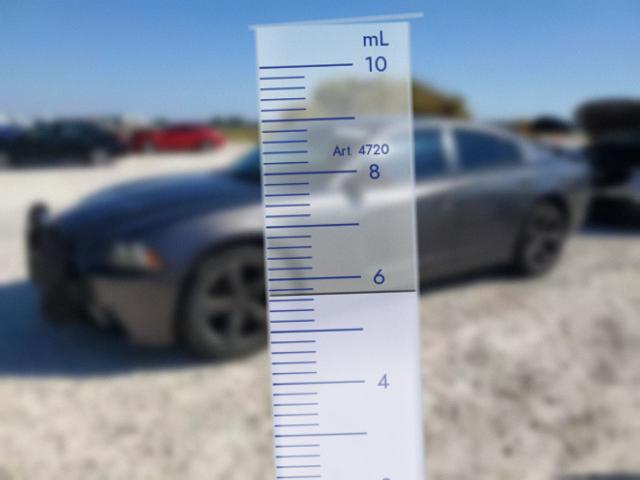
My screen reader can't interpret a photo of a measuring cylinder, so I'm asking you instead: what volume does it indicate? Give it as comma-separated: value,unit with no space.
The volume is 5.7,mL
